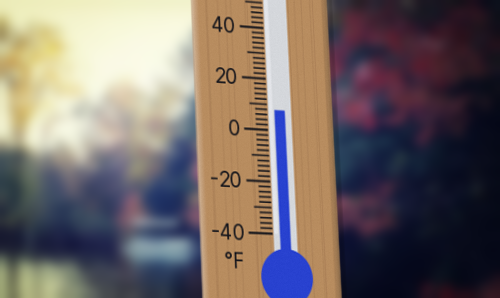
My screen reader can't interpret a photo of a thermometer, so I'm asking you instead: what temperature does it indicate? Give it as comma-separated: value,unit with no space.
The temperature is 8,°F
